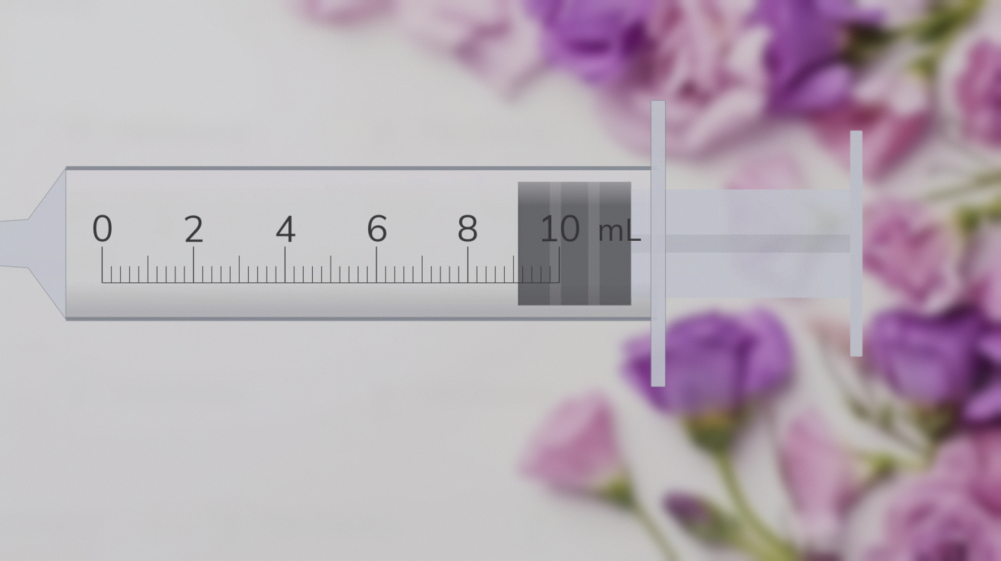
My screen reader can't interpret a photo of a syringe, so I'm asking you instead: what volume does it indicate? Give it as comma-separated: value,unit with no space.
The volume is 9.1,mL
